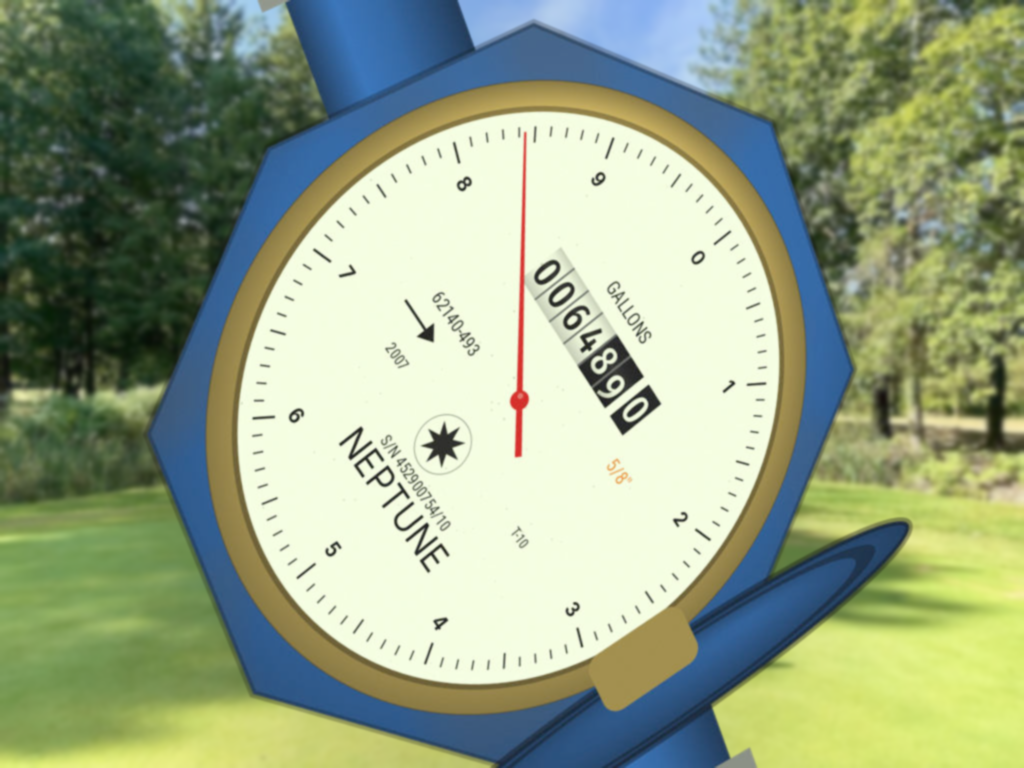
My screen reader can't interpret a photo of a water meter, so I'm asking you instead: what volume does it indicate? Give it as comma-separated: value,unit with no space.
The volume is 64888.4,gal
